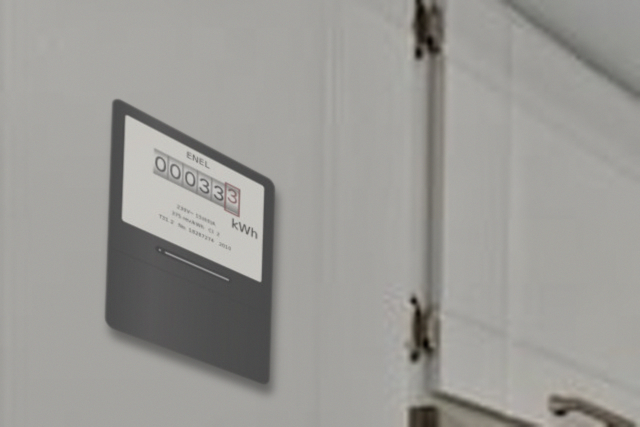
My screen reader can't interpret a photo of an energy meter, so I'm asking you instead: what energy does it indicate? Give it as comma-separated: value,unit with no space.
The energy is 33.3,kWh
